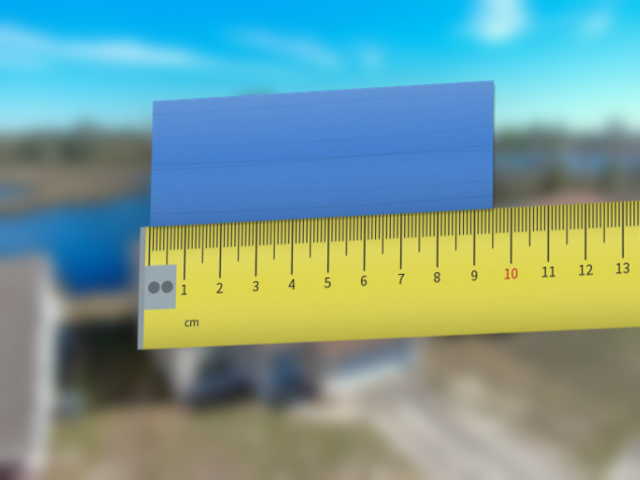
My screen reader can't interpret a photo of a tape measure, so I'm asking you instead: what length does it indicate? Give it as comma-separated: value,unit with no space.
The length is 9.5,cm
